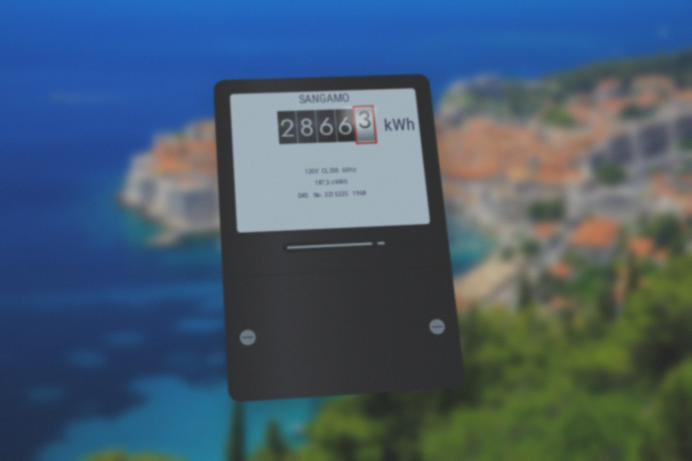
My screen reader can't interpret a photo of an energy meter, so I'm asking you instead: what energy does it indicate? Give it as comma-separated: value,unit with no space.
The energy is 2866.3,kWh
